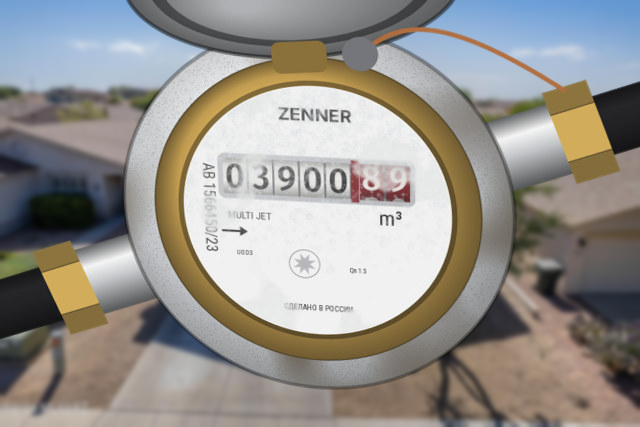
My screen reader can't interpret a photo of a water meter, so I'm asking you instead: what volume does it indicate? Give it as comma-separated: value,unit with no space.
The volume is 3900.89,m³
